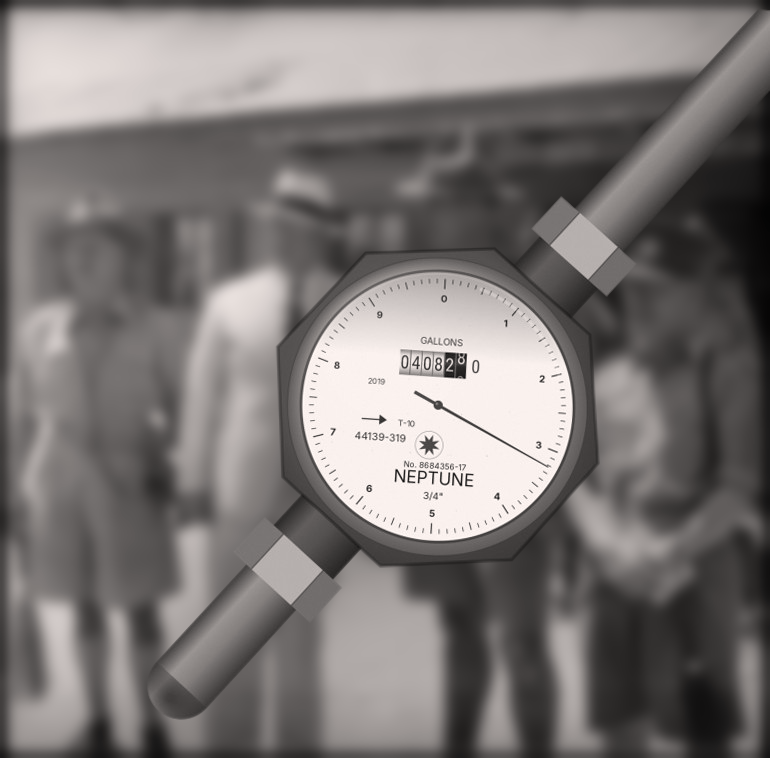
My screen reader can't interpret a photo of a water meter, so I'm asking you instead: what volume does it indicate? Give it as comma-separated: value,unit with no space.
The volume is 408283.2,gal
